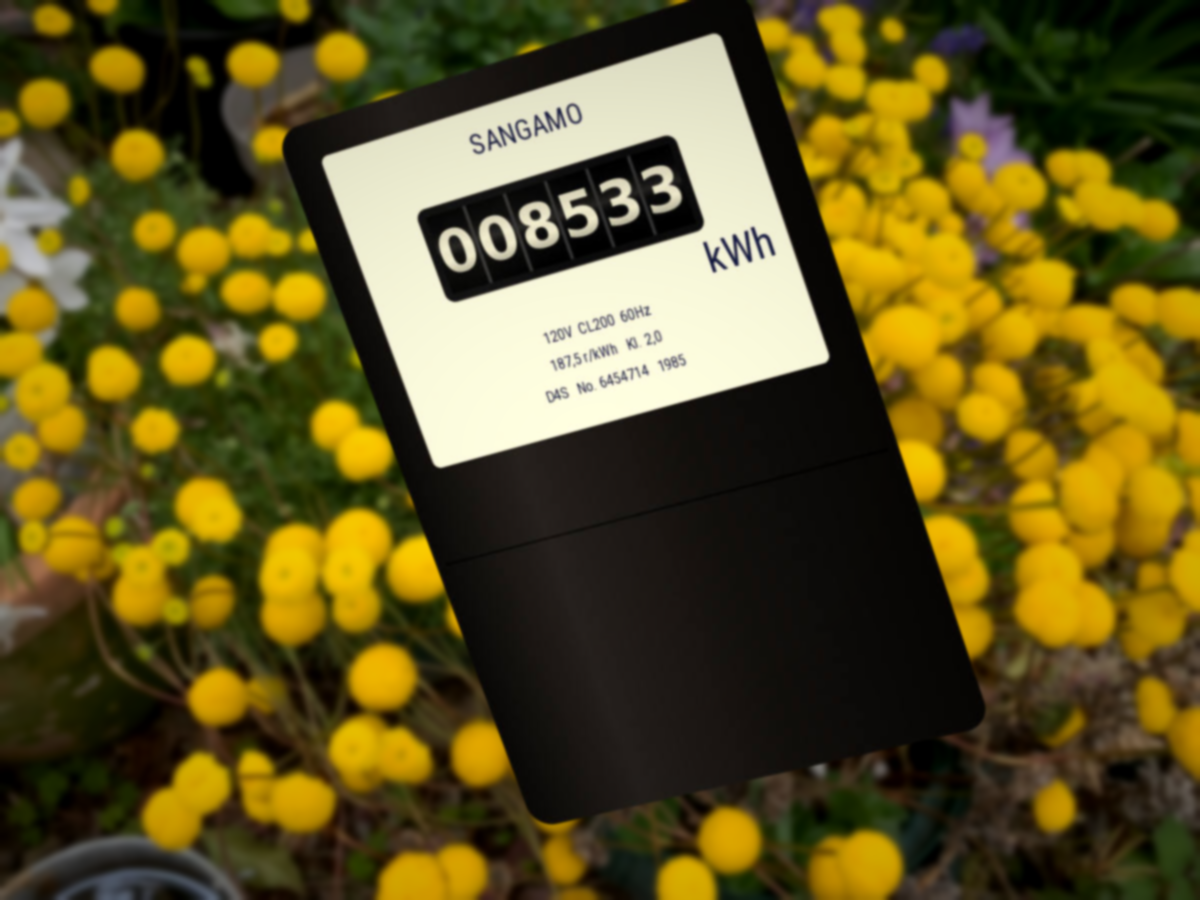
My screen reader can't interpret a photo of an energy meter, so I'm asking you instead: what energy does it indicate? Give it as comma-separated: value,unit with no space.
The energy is 8533,kWh
